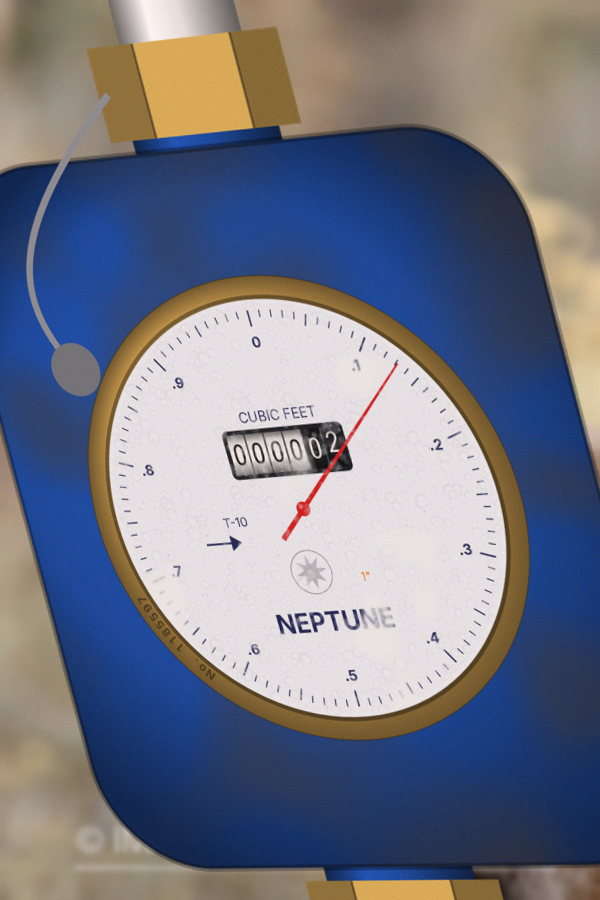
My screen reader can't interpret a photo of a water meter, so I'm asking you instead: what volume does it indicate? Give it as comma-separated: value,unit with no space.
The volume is 2.13,ft³
